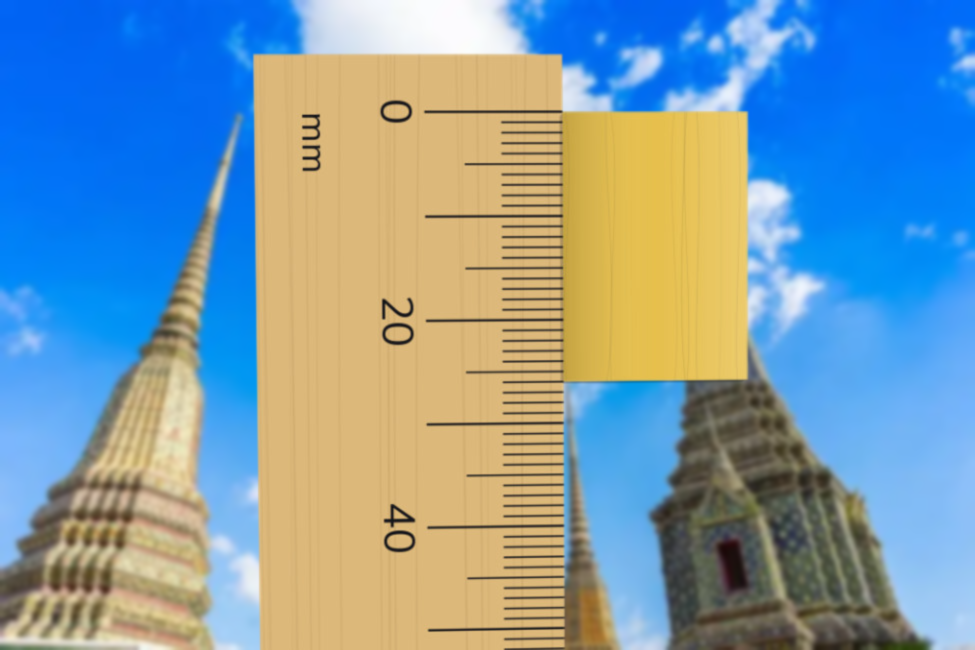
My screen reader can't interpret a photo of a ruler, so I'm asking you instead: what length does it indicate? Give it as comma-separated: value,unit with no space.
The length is 26,mm
